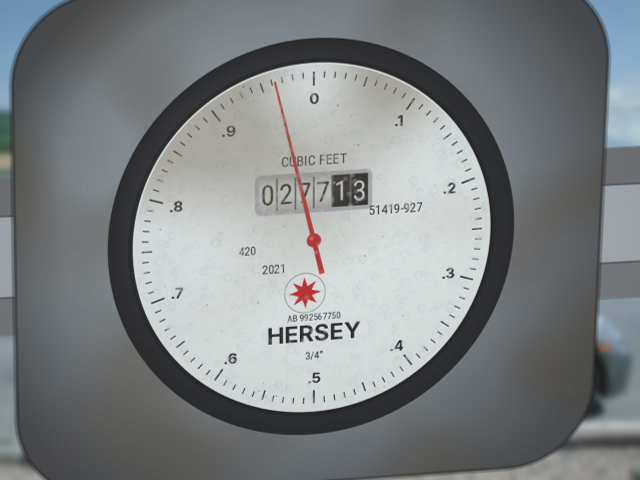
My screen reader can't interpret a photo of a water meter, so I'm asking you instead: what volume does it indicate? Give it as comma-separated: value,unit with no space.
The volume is 27712.96,ft³
